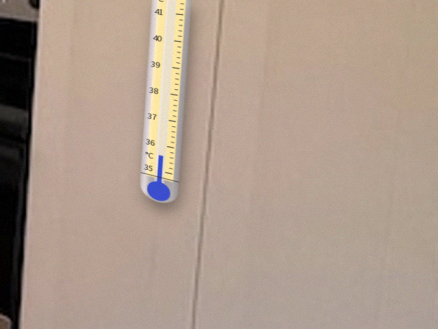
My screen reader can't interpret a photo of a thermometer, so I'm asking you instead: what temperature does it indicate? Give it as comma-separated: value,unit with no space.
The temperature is 35.6,°C
